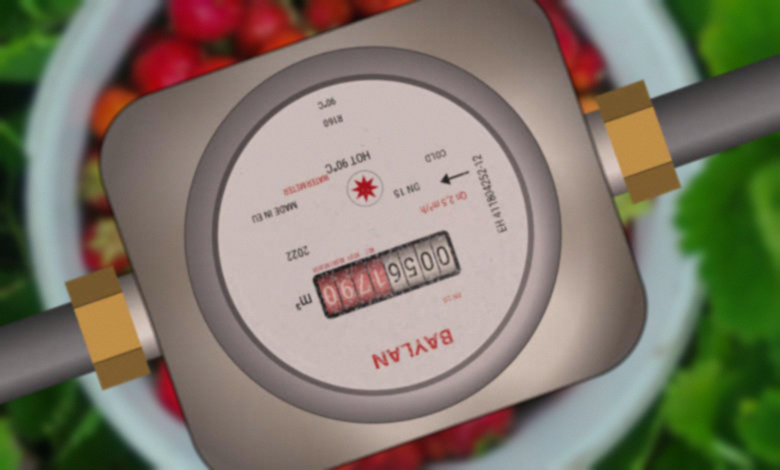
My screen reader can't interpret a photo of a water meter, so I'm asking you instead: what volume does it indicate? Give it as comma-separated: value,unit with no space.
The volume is 56.1790,m³
